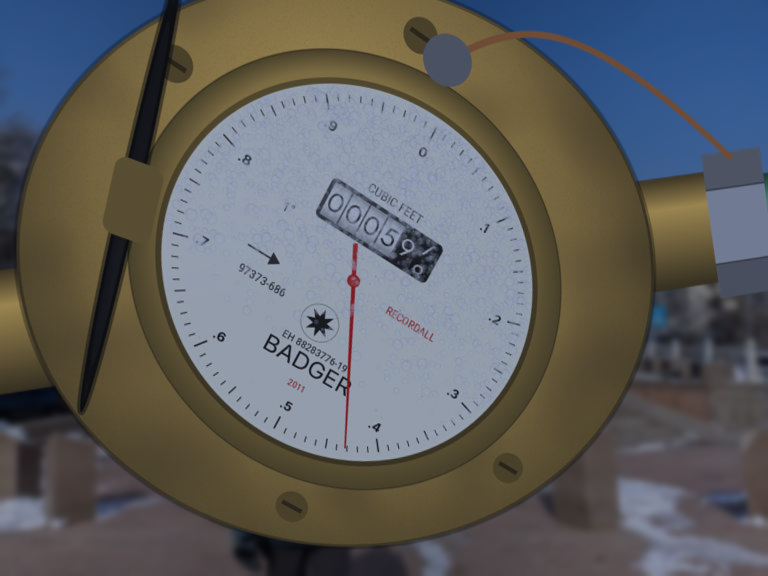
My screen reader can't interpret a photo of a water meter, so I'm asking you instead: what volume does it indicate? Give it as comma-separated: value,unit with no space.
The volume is 597.43,ft³
